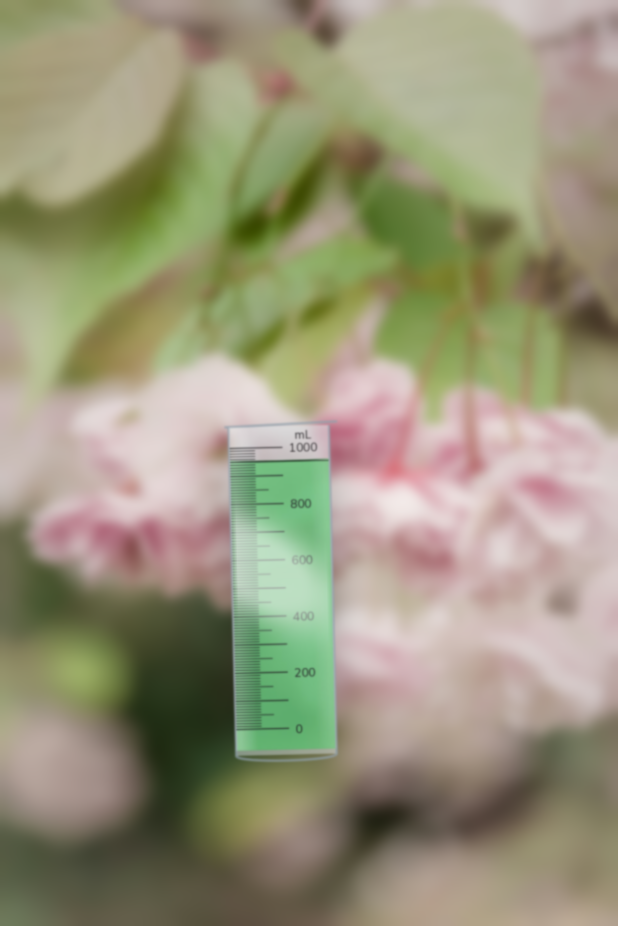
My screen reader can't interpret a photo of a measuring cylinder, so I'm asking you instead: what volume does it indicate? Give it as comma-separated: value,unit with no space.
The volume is 950,mL
